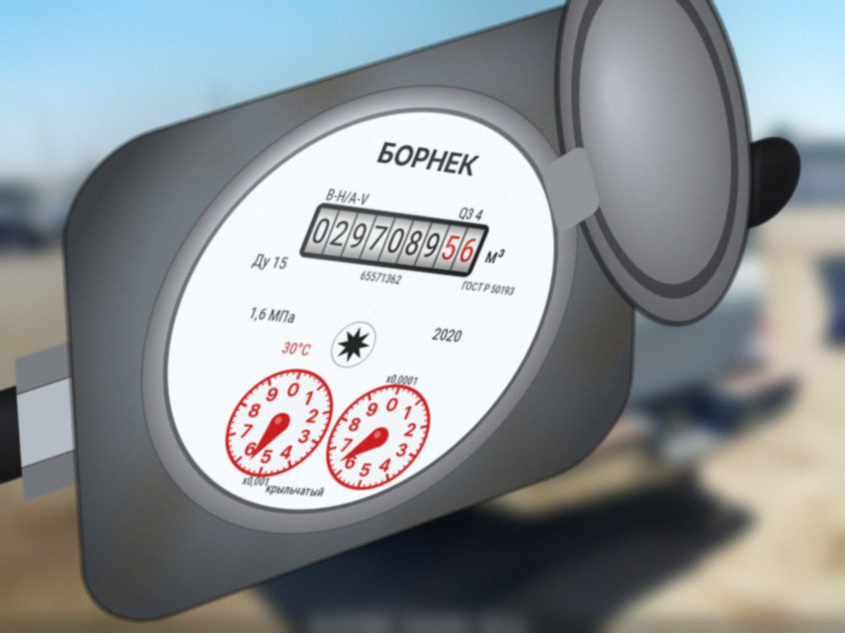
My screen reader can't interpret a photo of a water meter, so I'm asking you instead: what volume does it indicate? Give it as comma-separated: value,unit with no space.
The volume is 297089.5656,m³
